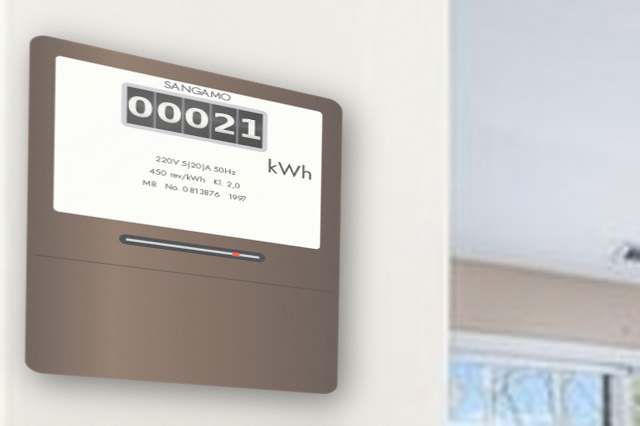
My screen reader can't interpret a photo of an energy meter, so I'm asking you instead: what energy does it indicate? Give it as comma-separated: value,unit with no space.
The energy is 21,kWh
